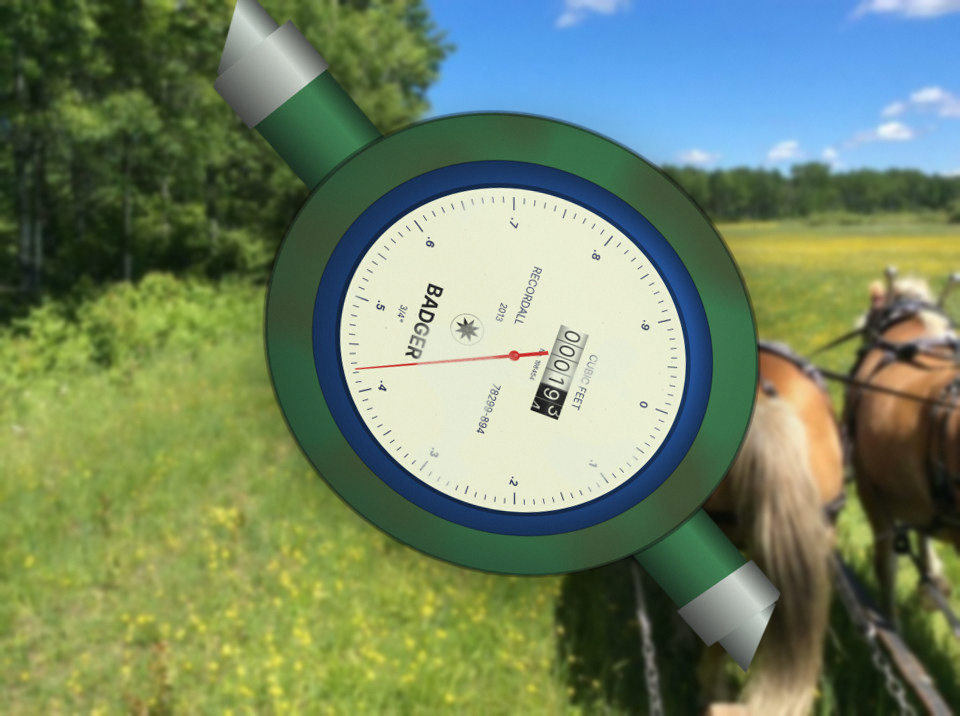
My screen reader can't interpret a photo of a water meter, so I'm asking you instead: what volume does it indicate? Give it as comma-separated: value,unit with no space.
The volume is 193.42,ft³
